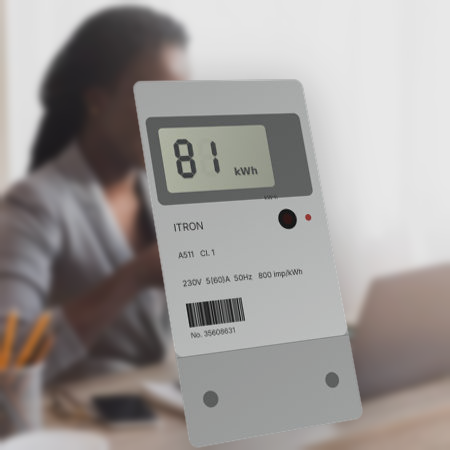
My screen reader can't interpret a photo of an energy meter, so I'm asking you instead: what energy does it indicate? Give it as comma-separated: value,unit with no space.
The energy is 81,kWh
